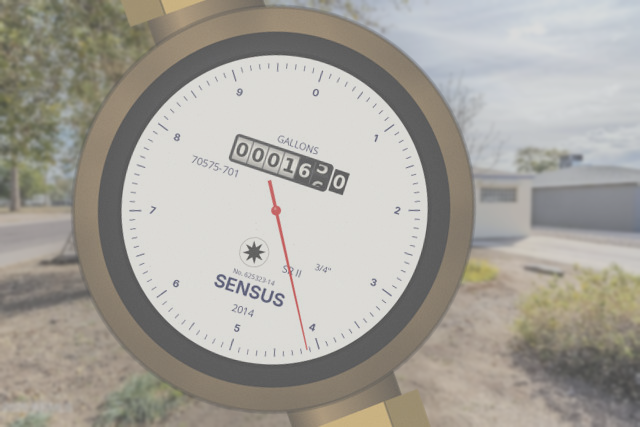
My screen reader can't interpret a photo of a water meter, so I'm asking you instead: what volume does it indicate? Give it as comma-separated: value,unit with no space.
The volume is 1654.1,gal
